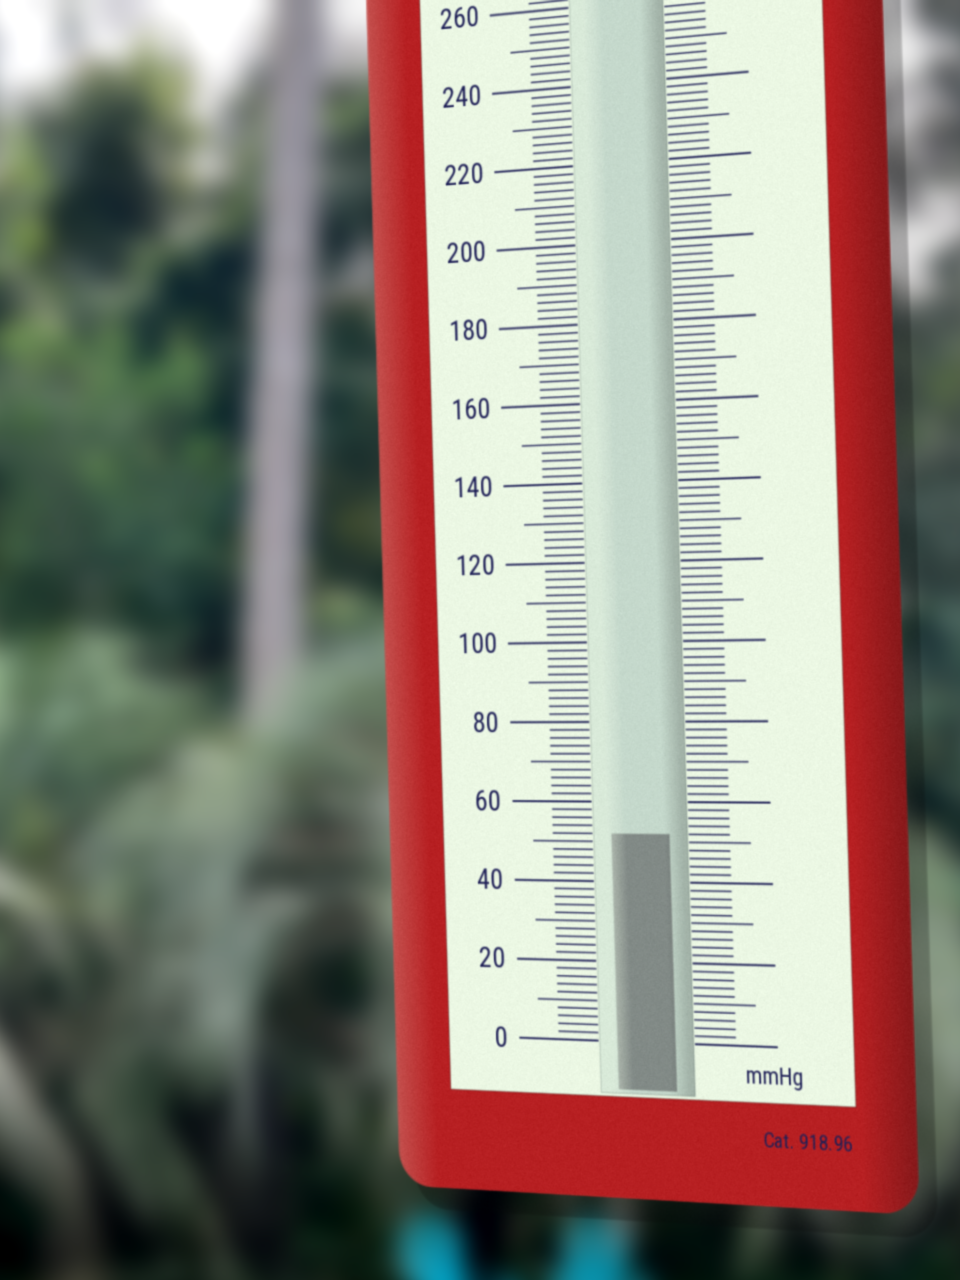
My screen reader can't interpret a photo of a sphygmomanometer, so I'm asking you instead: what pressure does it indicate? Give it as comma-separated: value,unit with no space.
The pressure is 52,mmHg
